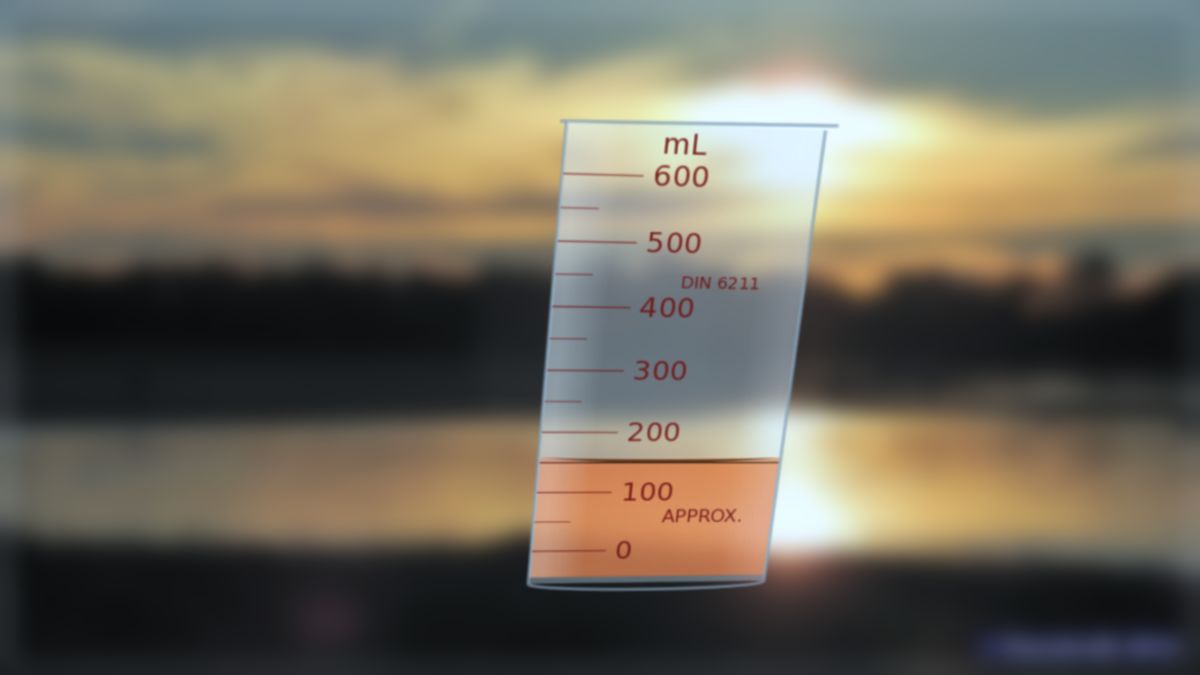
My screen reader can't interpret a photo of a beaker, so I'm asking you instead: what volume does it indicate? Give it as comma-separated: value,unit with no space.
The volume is 150,mL
